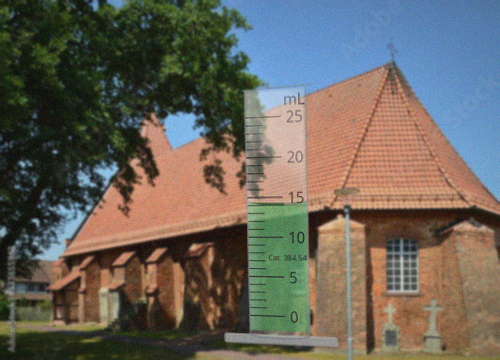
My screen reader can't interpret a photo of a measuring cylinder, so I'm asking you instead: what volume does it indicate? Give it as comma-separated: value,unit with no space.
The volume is 14,mL
